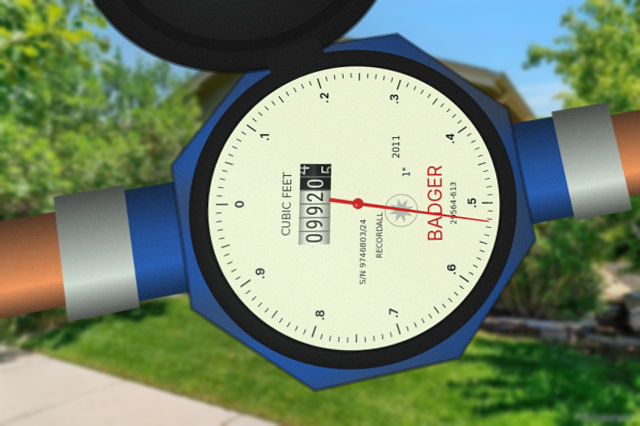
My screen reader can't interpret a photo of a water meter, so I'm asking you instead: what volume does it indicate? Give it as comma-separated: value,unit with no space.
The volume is 99204.52,ft³
